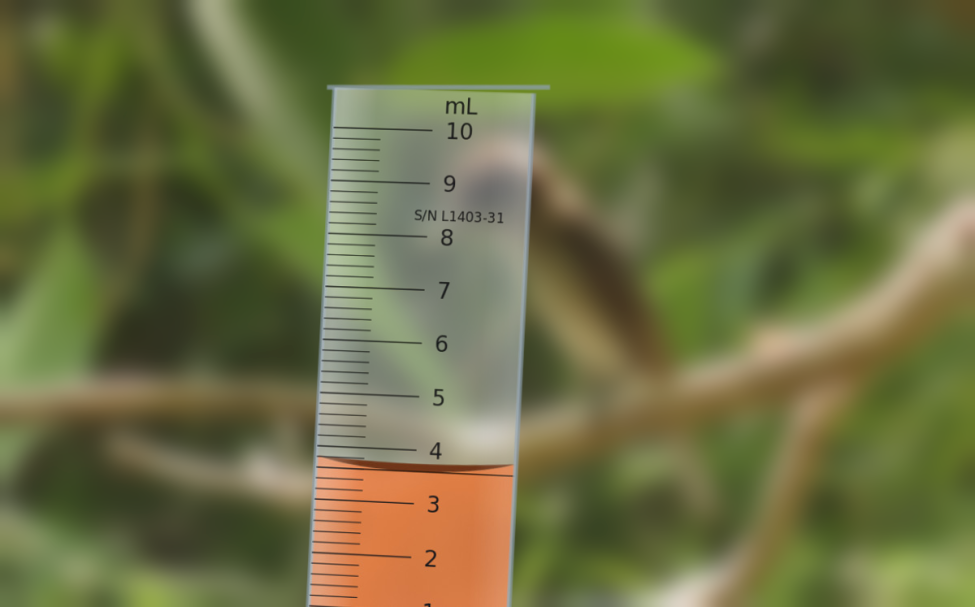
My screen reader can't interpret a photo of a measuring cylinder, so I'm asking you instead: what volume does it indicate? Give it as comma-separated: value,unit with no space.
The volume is 3.6,mL
